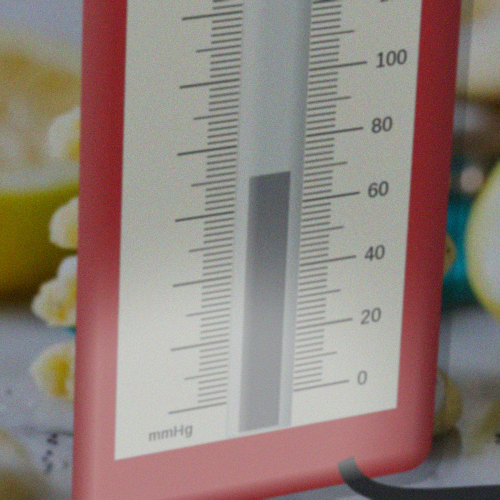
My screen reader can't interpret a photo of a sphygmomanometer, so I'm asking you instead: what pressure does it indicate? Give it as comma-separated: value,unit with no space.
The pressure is 70,mmHg
